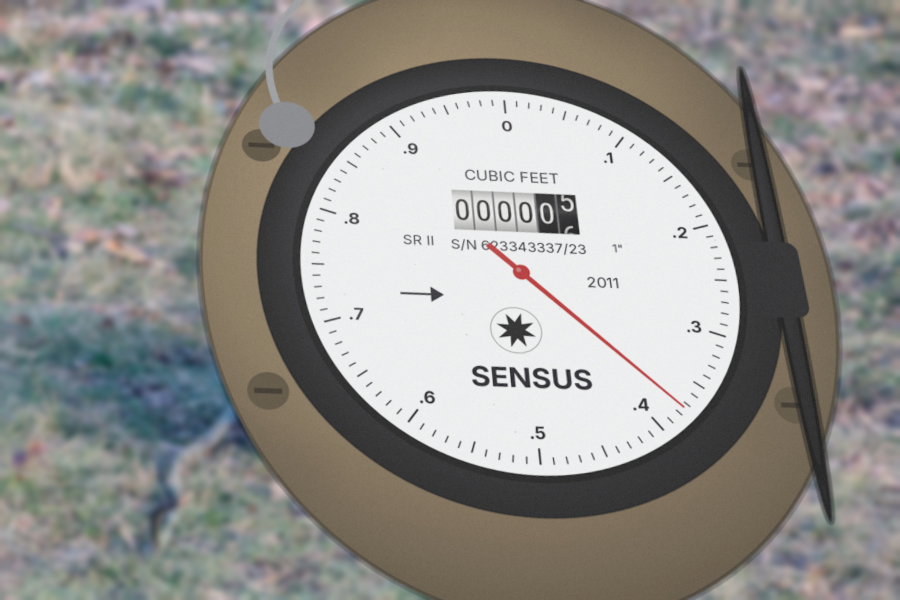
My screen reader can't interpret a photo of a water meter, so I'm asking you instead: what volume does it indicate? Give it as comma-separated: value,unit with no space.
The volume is 5.37,ft³
